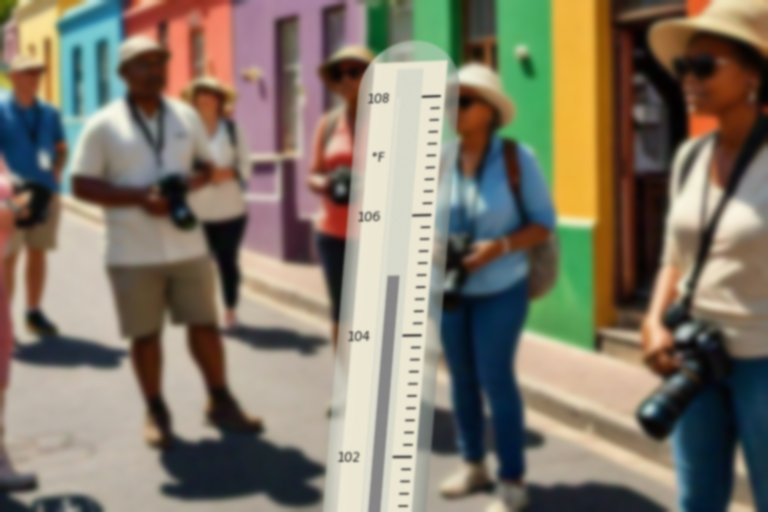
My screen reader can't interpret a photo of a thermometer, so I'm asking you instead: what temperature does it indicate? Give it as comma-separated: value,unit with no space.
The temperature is 105,°F
